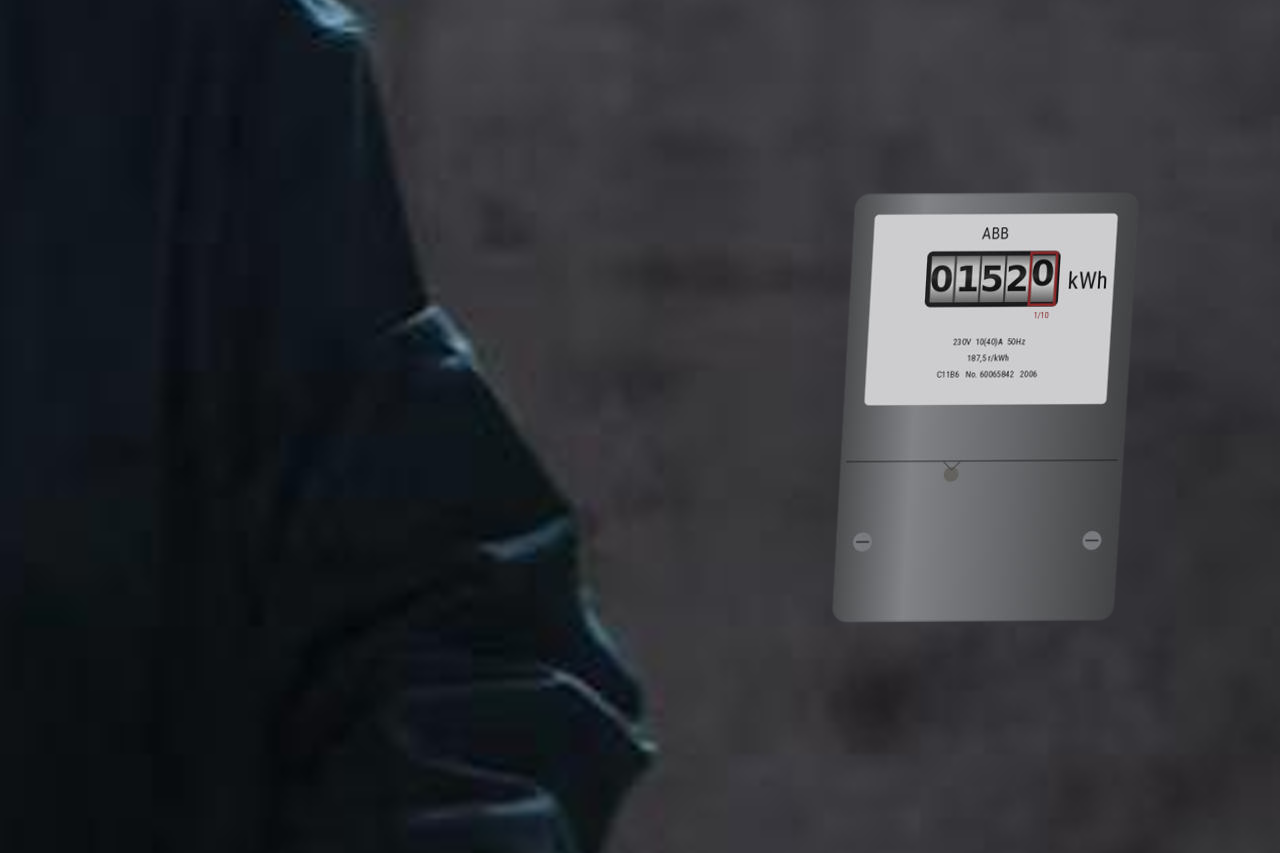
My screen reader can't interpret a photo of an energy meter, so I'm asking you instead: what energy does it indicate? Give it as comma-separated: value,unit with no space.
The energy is 152.0,kWh
